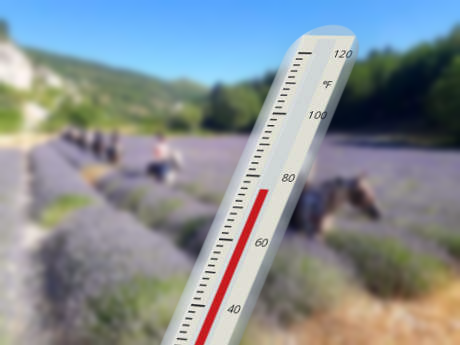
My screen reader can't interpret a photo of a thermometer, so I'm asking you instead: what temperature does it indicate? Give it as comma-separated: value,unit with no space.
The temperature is 76,°F
